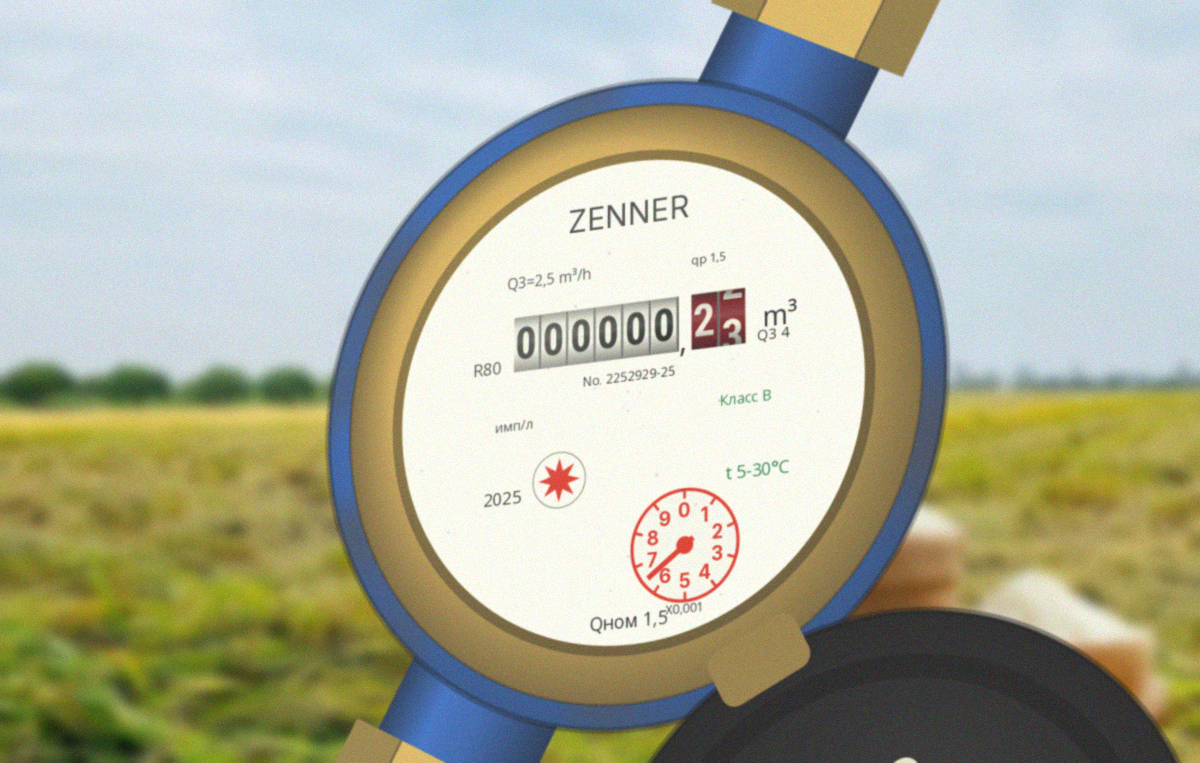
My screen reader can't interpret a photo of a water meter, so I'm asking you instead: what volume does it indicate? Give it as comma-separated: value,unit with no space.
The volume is 0.226,m³
